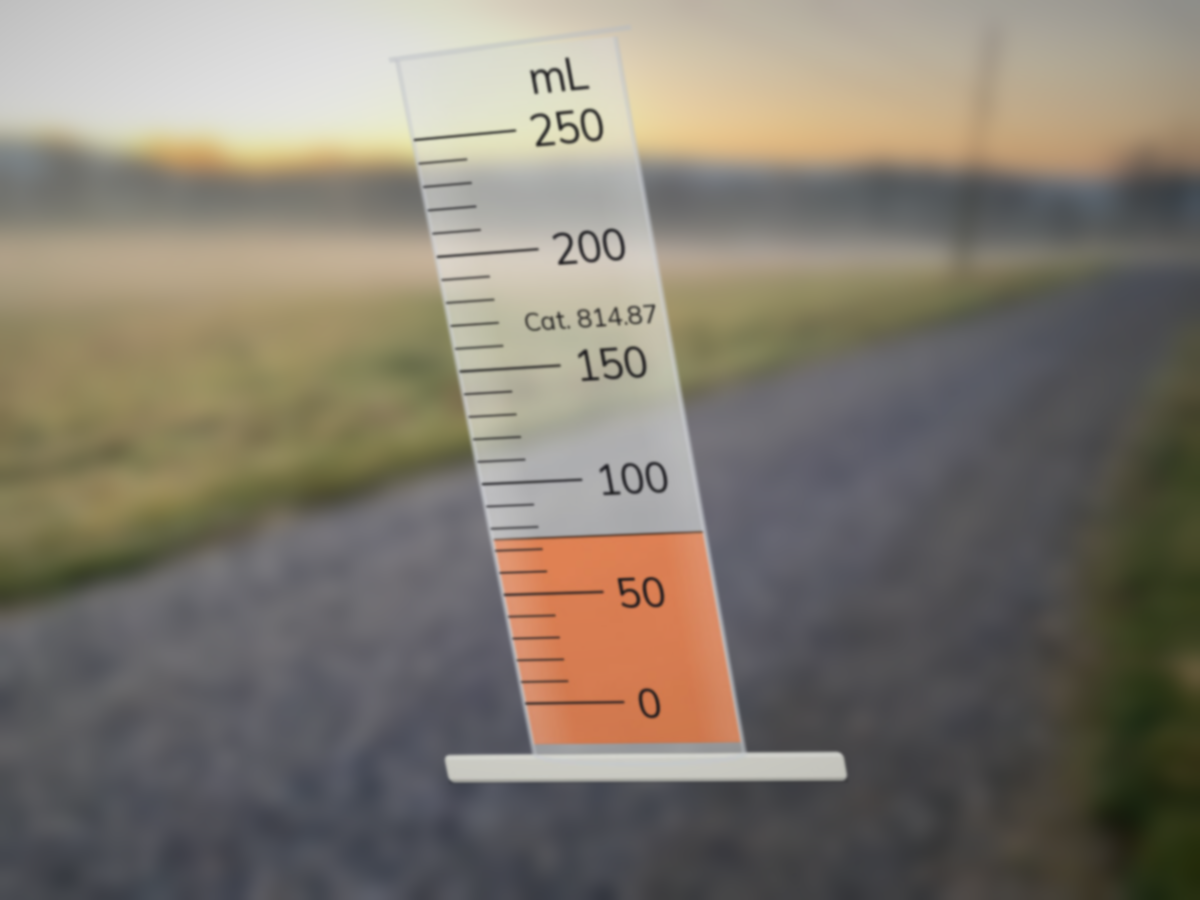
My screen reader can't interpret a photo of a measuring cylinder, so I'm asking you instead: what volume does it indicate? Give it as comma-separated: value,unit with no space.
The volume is 75,mL
